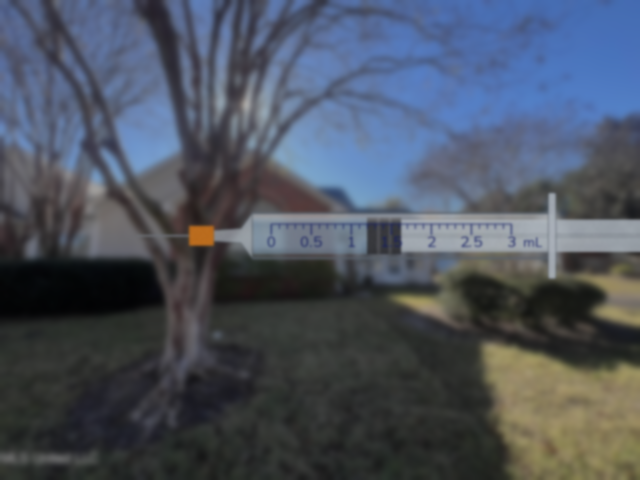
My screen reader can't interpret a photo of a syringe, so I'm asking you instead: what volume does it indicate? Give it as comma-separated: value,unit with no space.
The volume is 1.2,mL
